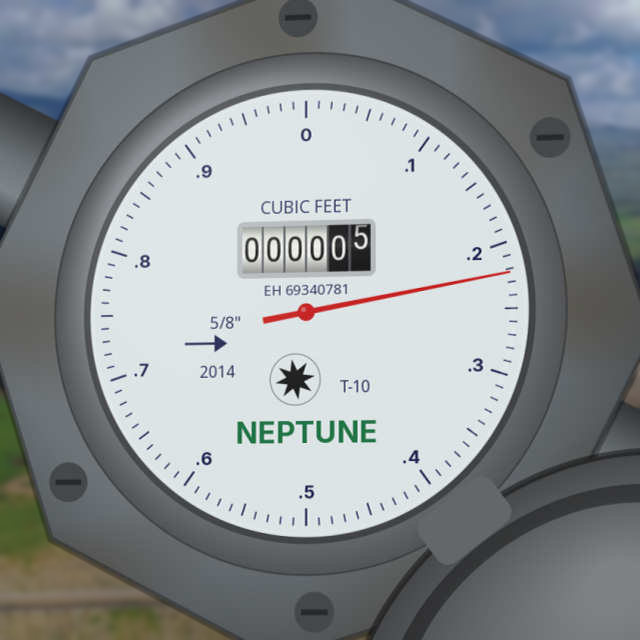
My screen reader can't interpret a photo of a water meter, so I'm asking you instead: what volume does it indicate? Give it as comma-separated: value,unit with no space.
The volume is 5.22,ft³
